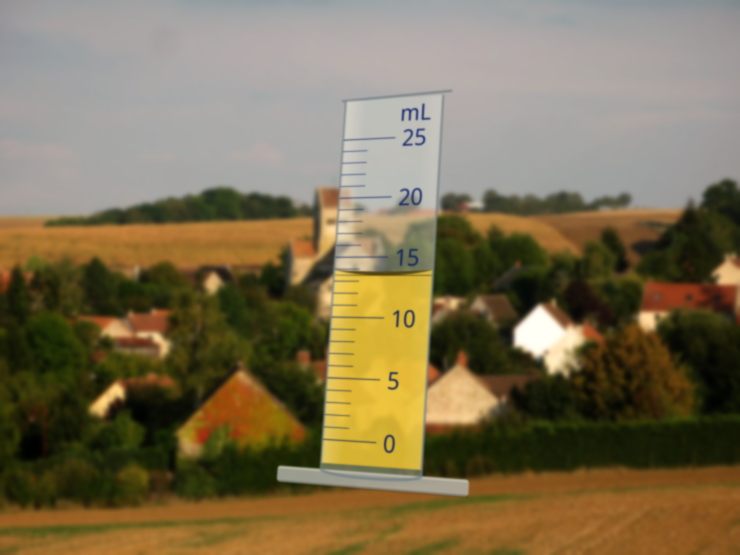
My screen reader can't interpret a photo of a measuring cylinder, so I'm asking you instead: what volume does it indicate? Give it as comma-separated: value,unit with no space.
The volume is 13.5,mL
